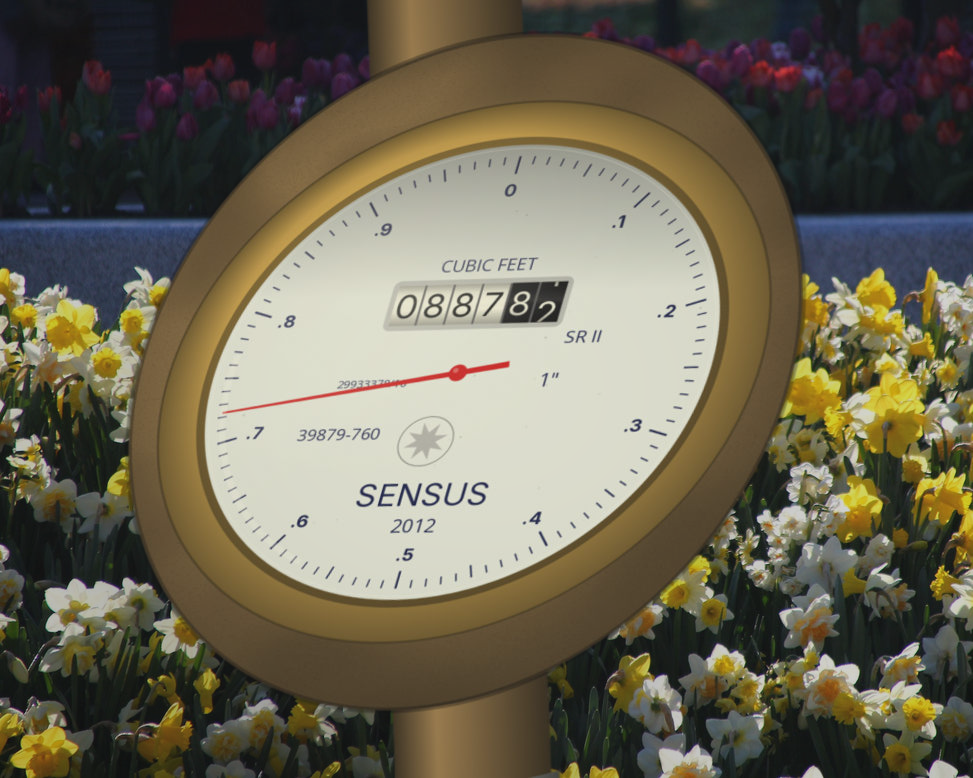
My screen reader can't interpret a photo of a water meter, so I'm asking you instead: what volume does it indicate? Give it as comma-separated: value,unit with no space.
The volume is 88781.72,ft³
